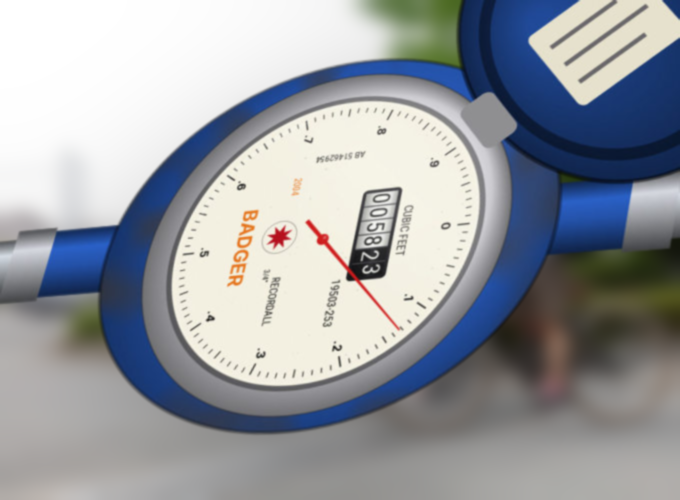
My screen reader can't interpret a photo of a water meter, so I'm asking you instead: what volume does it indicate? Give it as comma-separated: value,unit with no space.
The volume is 5823.13,ft³
